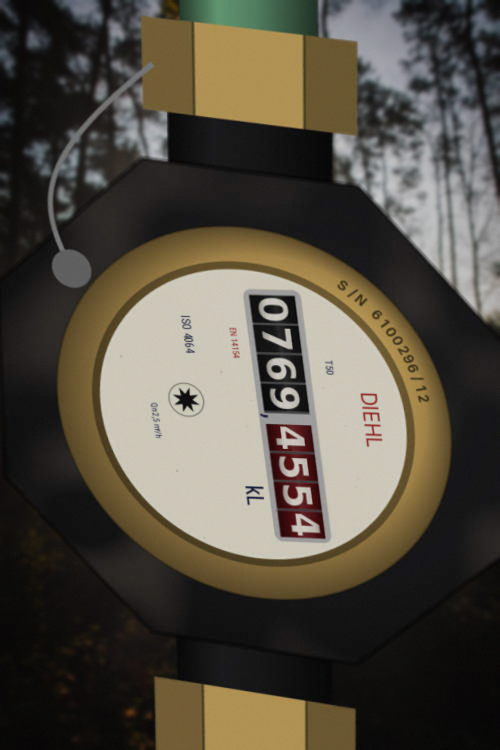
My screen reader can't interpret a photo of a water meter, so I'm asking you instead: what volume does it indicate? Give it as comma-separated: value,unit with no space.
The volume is 769.4554,kL
